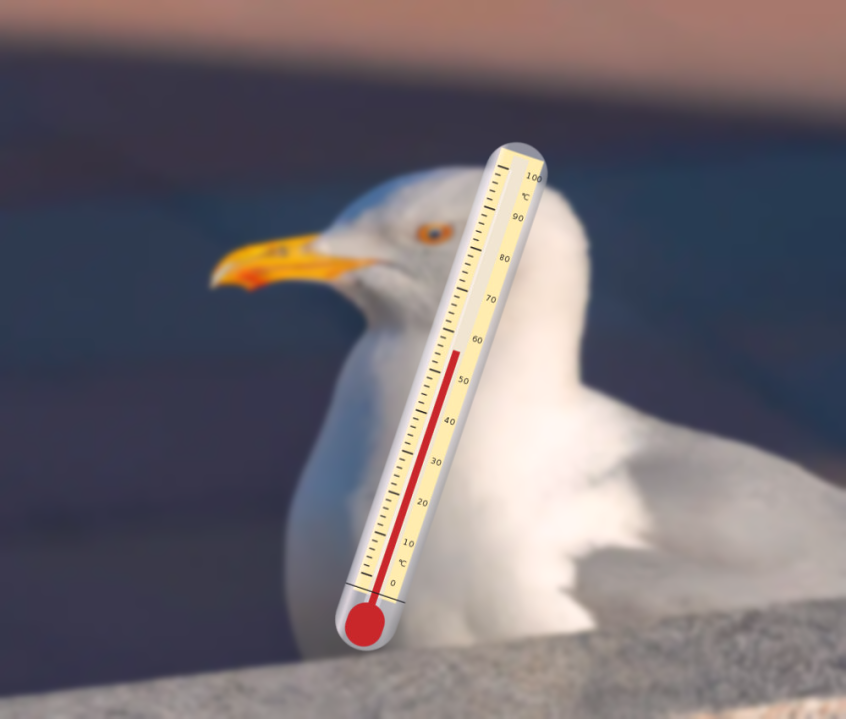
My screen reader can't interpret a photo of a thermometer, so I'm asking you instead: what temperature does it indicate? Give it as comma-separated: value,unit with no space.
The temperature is 56,°C
